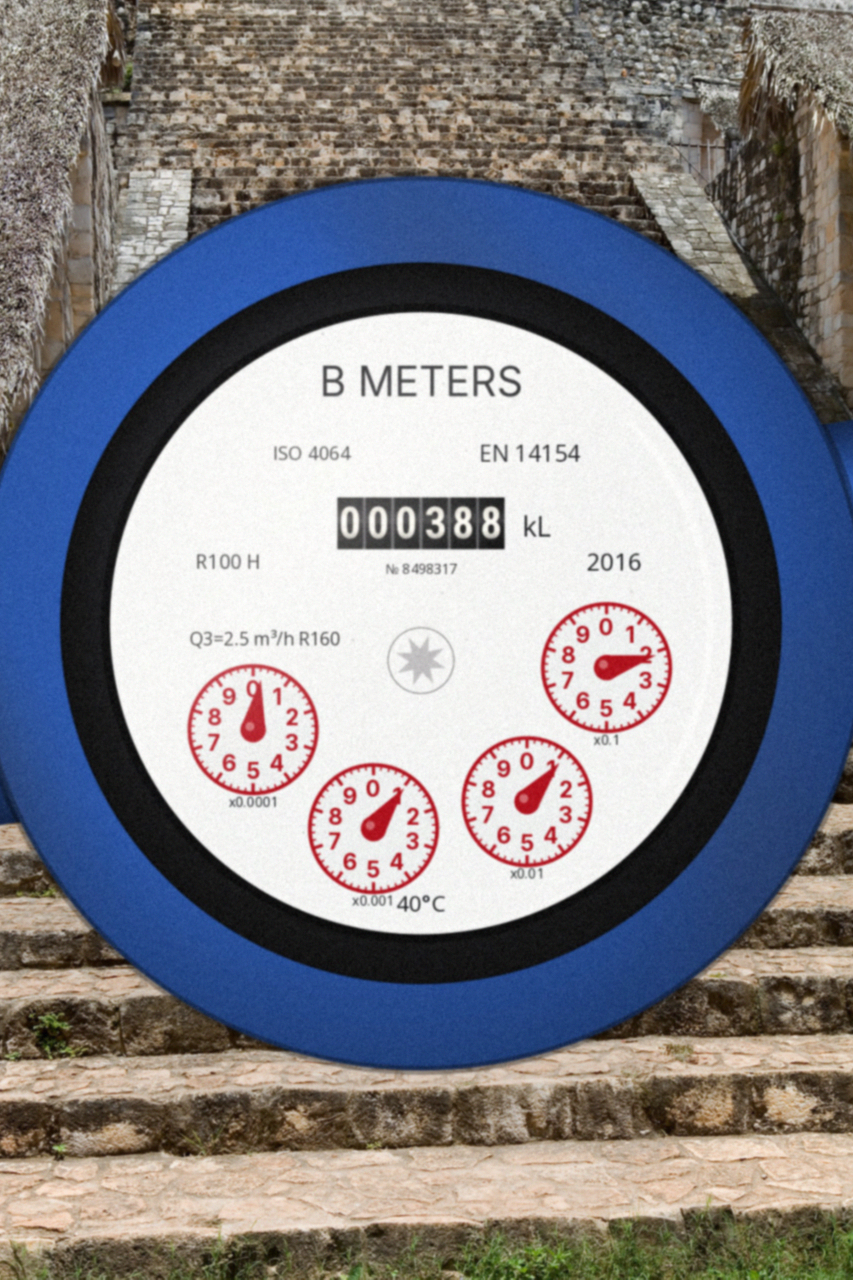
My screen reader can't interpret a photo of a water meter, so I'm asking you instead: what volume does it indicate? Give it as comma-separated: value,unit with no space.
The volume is 388.2110,kL
